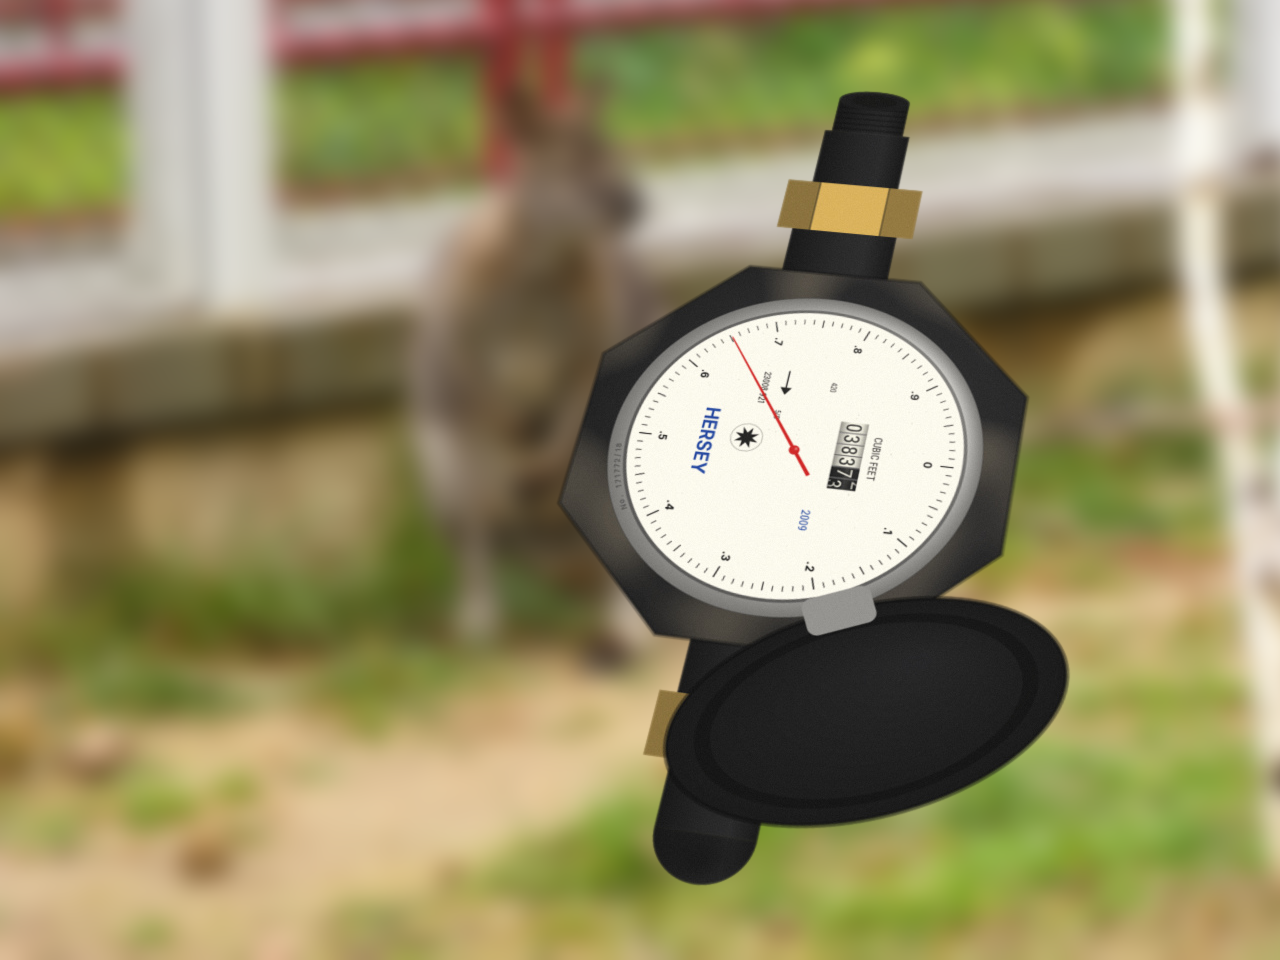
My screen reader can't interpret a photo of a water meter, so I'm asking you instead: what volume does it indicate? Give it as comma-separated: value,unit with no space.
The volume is 38372.65,ft³
